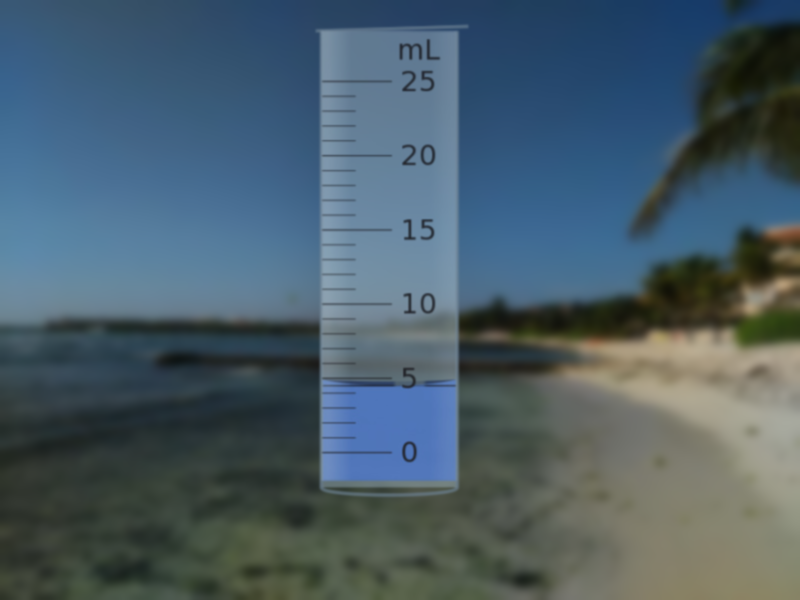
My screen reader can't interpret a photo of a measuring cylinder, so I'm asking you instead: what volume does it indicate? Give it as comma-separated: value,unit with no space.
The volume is 4.5,mL
